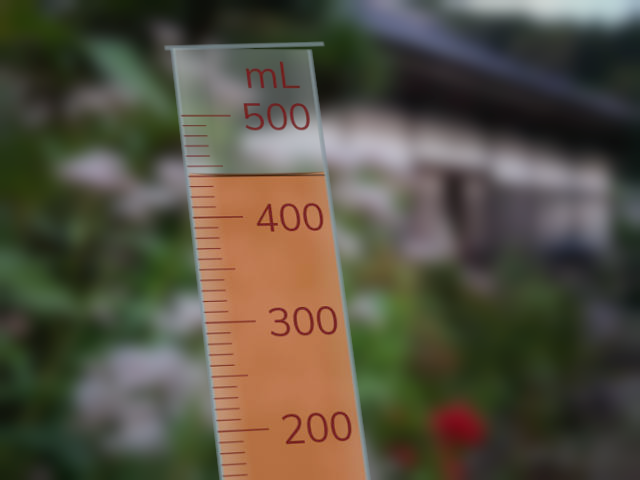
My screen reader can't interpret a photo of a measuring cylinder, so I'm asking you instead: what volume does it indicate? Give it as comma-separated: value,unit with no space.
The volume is 440,mL
